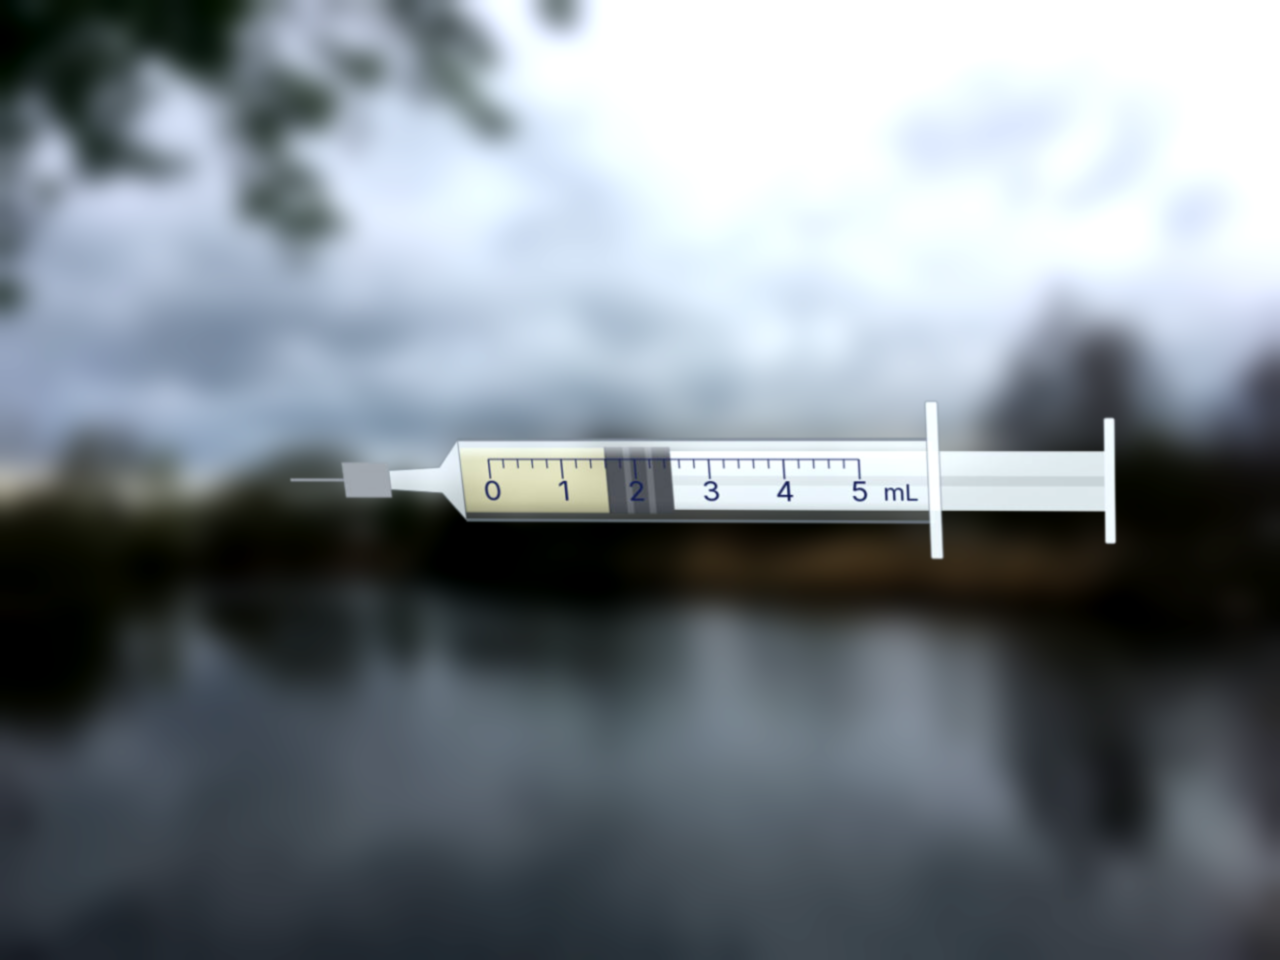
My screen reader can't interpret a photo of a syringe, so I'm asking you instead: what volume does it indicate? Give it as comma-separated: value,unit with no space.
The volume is 1.6,mL
